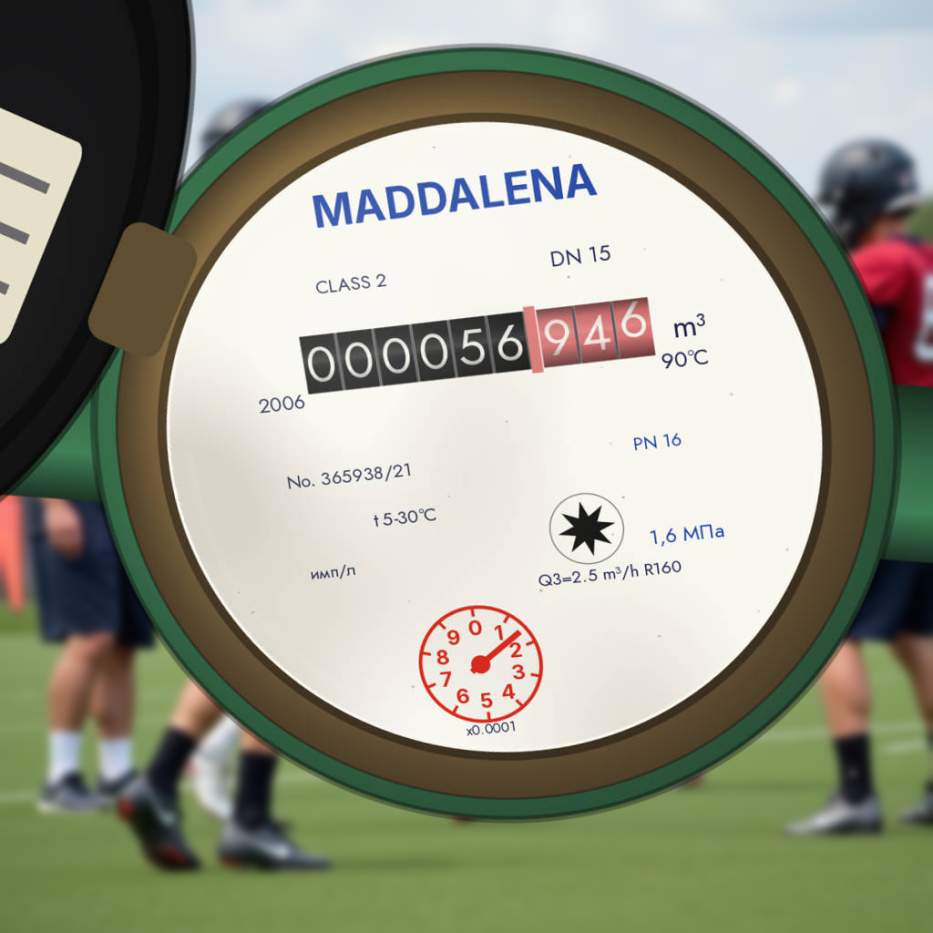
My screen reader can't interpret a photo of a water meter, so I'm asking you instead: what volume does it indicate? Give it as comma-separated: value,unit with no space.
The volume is 56.9461,m³
